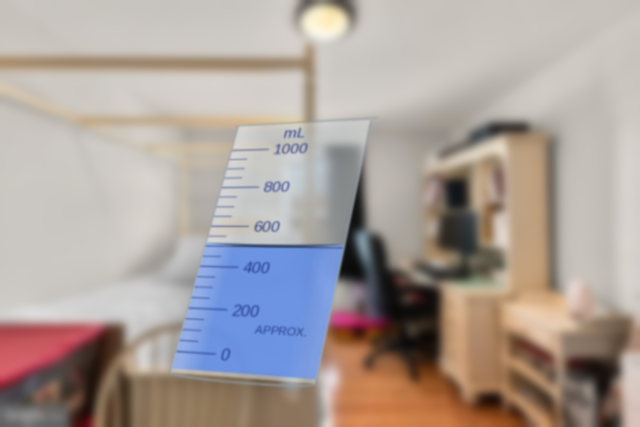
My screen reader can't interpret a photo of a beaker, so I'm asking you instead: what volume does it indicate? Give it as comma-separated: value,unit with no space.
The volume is 500,mL
